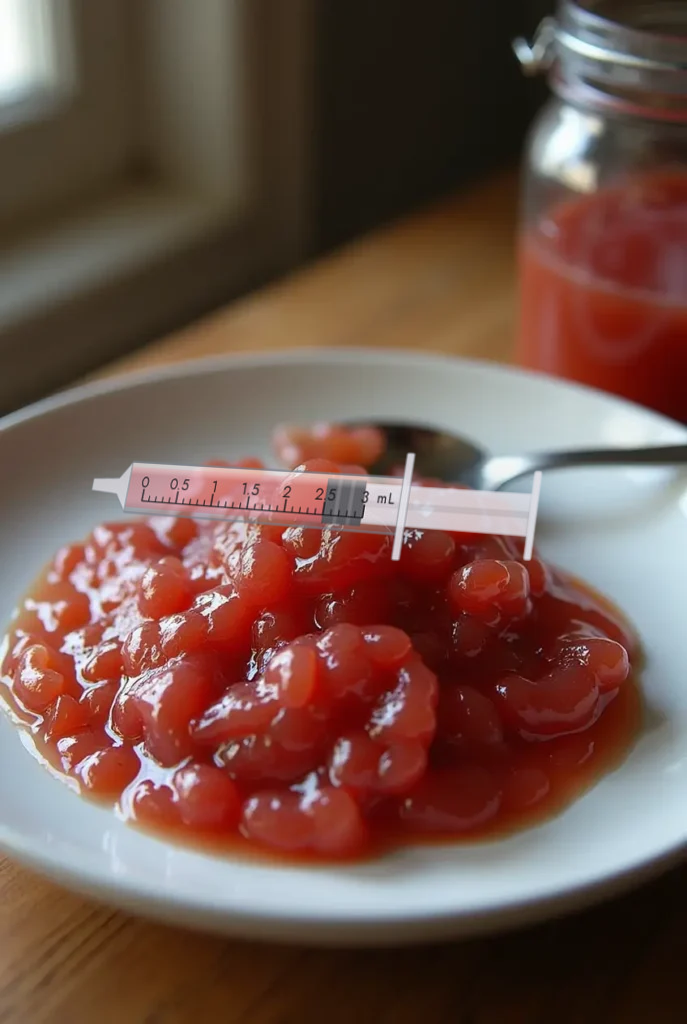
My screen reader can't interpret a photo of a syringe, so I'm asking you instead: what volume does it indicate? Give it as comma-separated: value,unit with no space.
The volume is 2.5,mL
